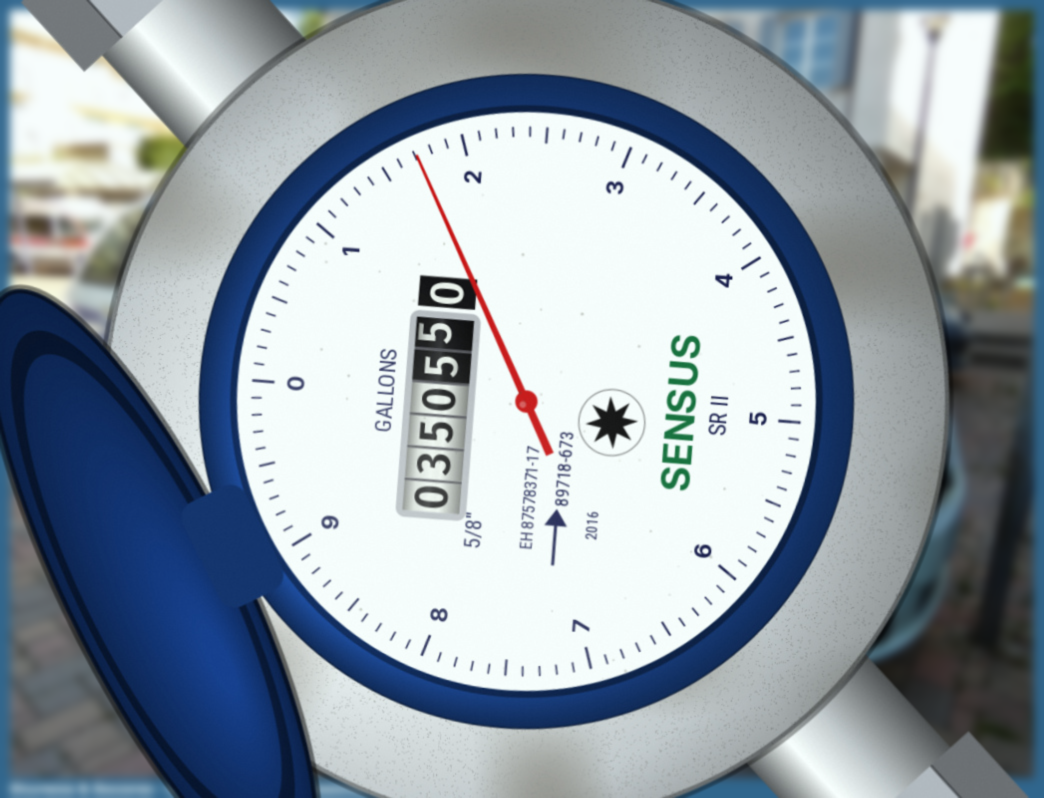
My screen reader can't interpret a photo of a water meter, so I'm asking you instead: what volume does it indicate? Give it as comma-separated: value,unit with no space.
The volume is 350551.7,gal
